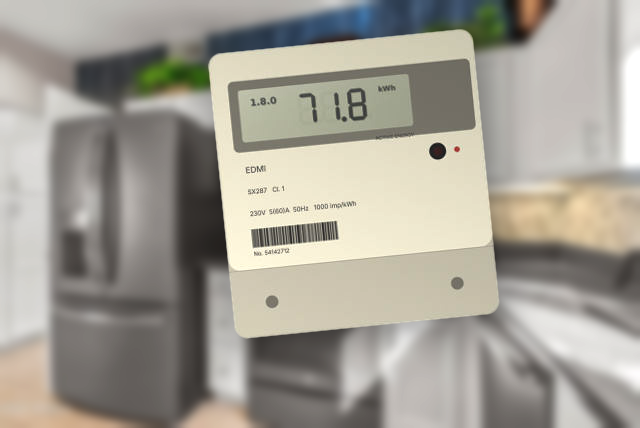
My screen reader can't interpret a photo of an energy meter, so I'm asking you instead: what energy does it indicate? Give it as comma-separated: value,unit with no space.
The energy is 71.8,kWh
